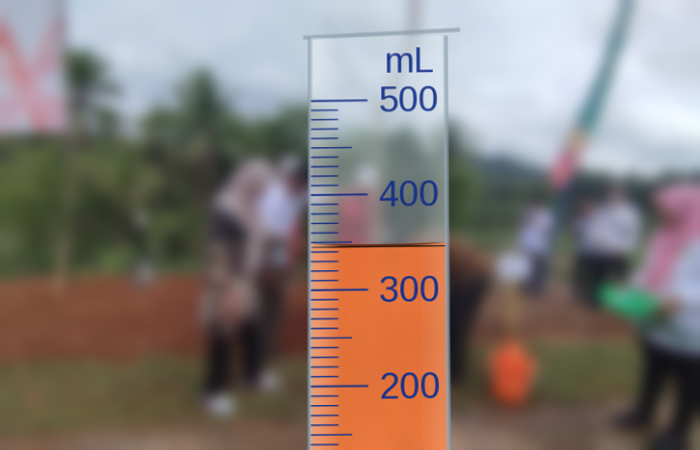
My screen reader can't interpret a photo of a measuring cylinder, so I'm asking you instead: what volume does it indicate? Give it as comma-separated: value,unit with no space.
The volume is 345,mL
